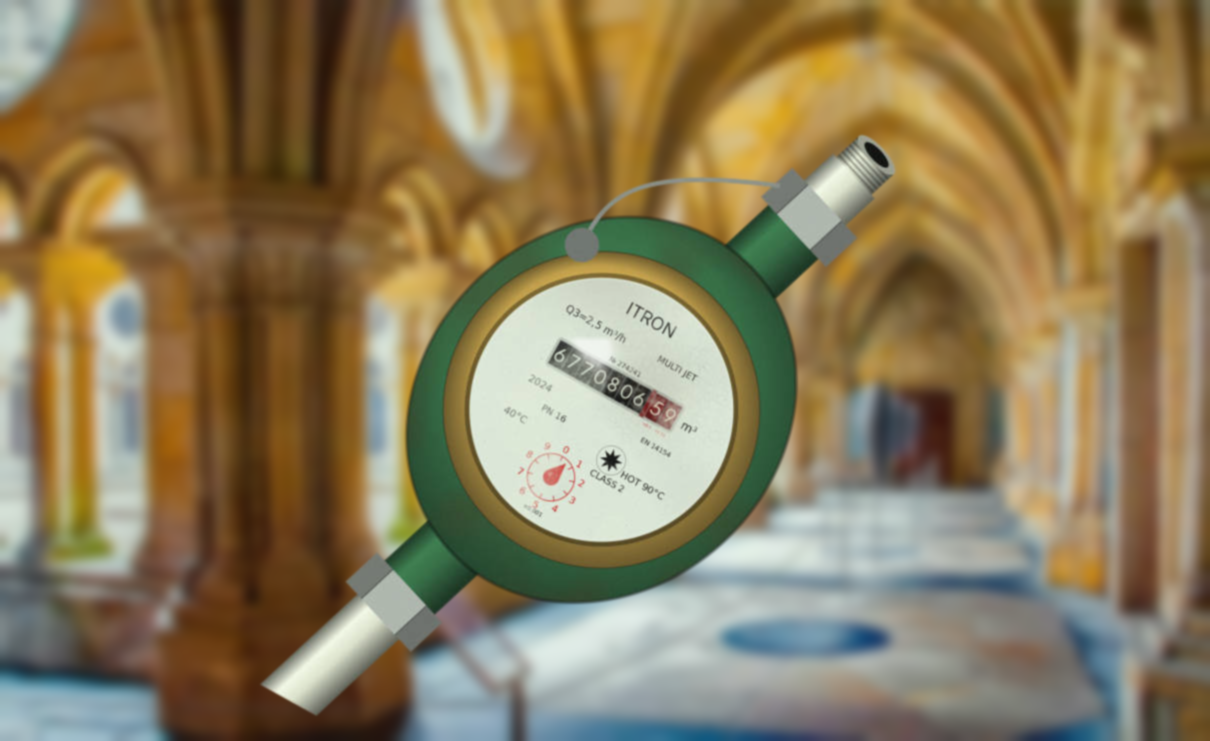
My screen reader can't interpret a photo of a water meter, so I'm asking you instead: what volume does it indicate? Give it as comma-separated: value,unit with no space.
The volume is 6770806.590,m³
